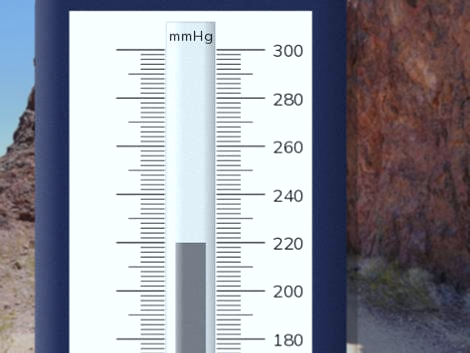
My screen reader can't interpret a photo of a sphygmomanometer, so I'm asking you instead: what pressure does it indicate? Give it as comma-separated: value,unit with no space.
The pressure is 220,mmHg
